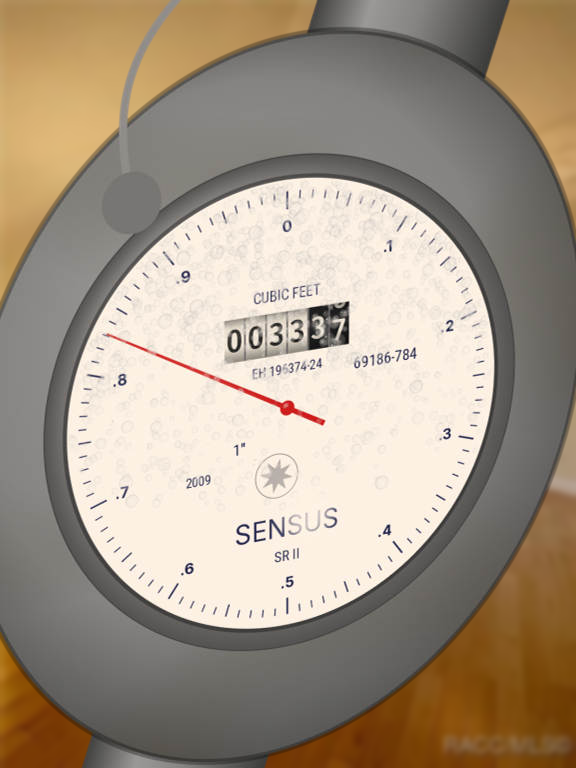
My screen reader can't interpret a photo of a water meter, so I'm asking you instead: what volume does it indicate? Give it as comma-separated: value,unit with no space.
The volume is 3336.83,ft³
